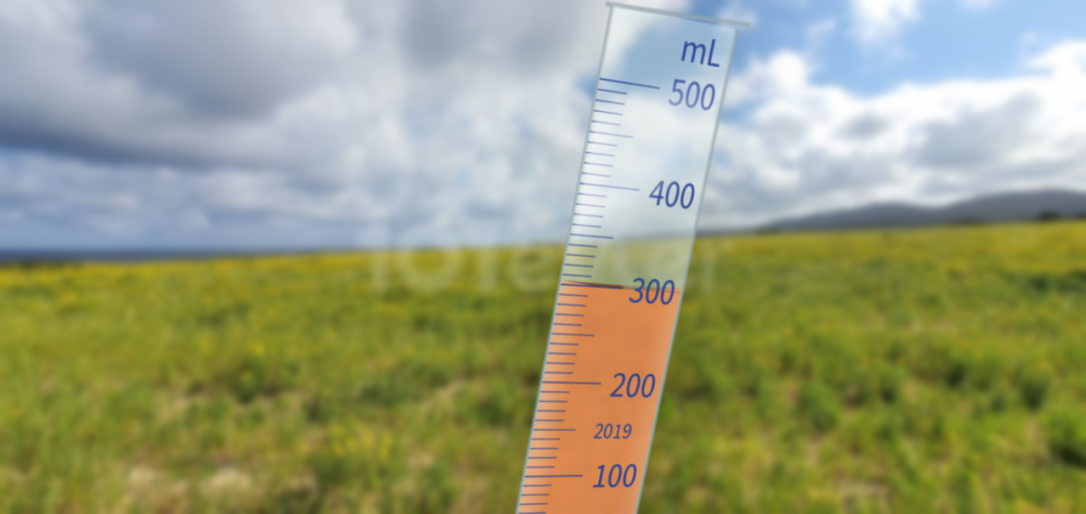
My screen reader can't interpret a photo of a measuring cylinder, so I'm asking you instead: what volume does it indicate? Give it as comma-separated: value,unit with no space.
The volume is 300,mL
